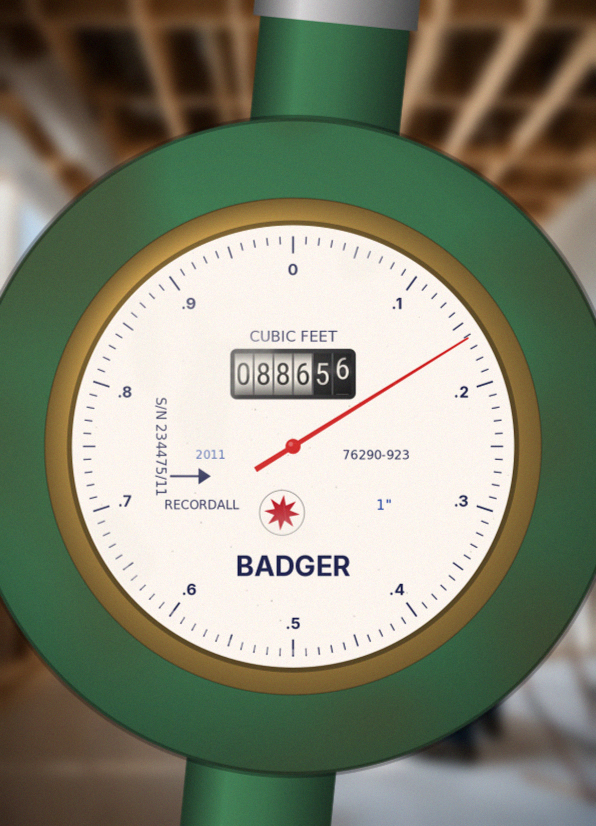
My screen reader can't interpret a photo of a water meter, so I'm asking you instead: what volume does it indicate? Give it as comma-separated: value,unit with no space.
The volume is 88656.16,ft³
